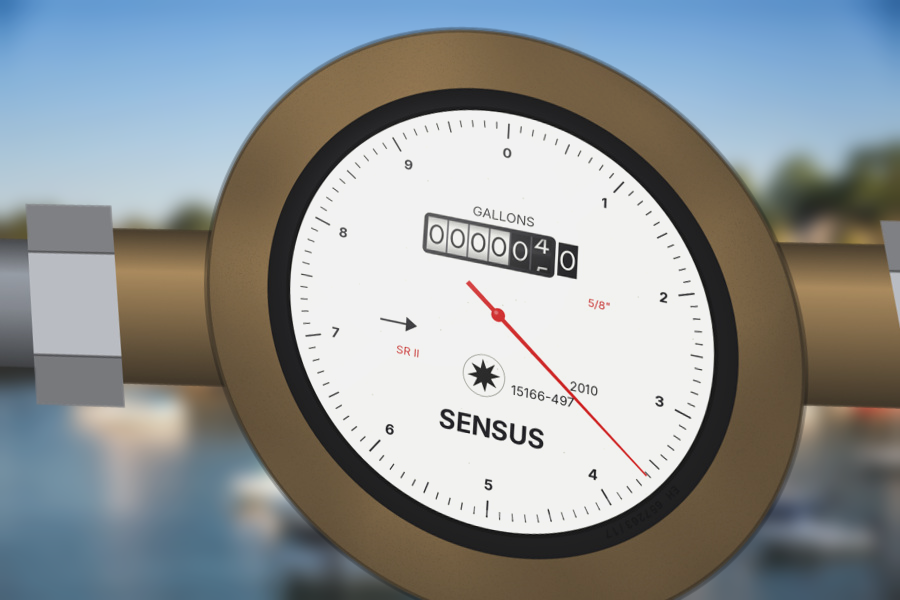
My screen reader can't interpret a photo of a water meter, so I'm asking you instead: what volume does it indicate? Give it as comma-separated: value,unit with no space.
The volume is 43.6,gal
